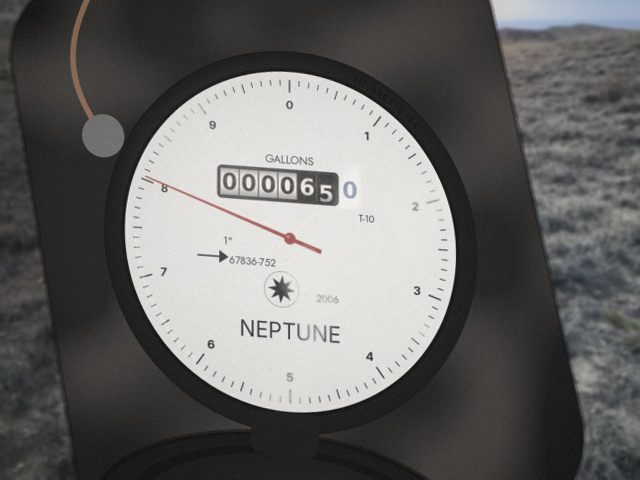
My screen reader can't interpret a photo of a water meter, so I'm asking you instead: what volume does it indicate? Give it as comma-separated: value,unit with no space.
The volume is 648.0,gal
